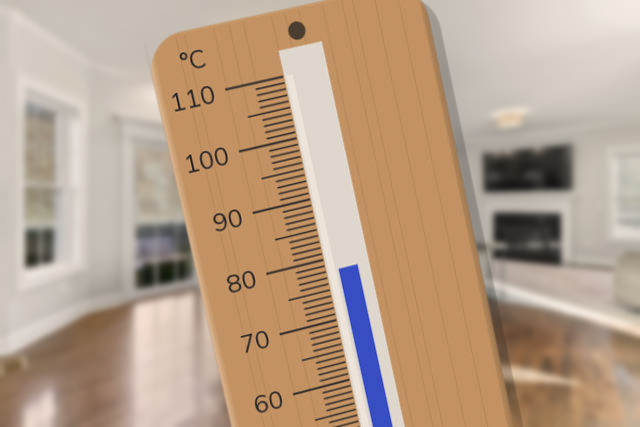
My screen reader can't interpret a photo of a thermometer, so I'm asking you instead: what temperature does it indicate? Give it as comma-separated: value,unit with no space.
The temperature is 78,°C
